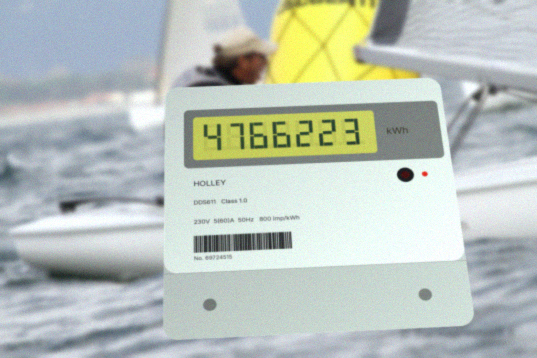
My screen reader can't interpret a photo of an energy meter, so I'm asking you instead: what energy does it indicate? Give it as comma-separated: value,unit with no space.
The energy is 4766223,kWh
